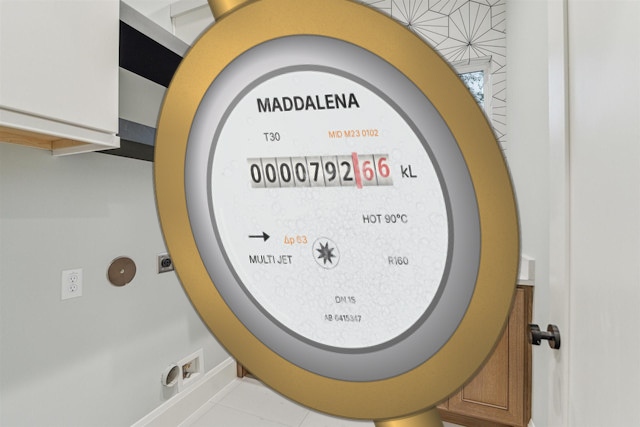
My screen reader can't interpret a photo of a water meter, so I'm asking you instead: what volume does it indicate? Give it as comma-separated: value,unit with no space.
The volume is 792.66,kL
